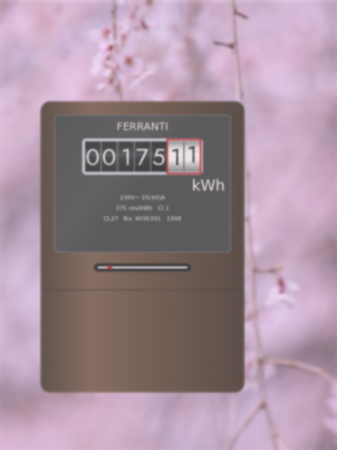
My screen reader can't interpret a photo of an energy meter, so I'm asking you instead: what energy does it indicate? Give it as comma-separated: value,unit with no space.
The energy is 175.11,kWh
